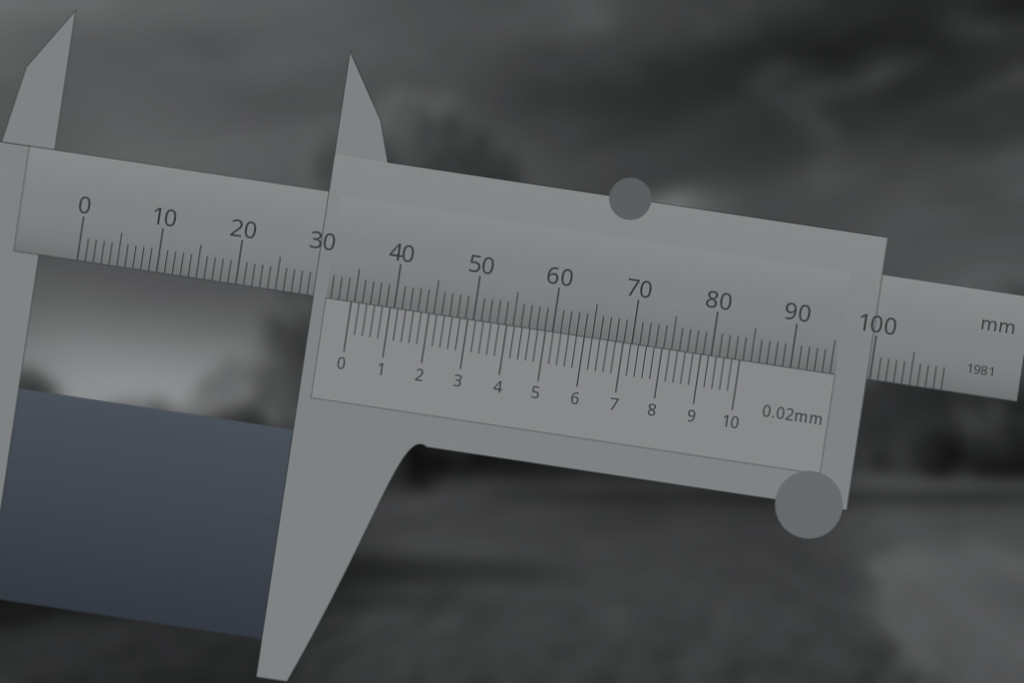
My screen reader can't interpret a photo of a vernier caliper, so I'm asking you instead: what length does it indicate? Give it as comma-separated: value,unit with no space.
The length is 34.6,mm
